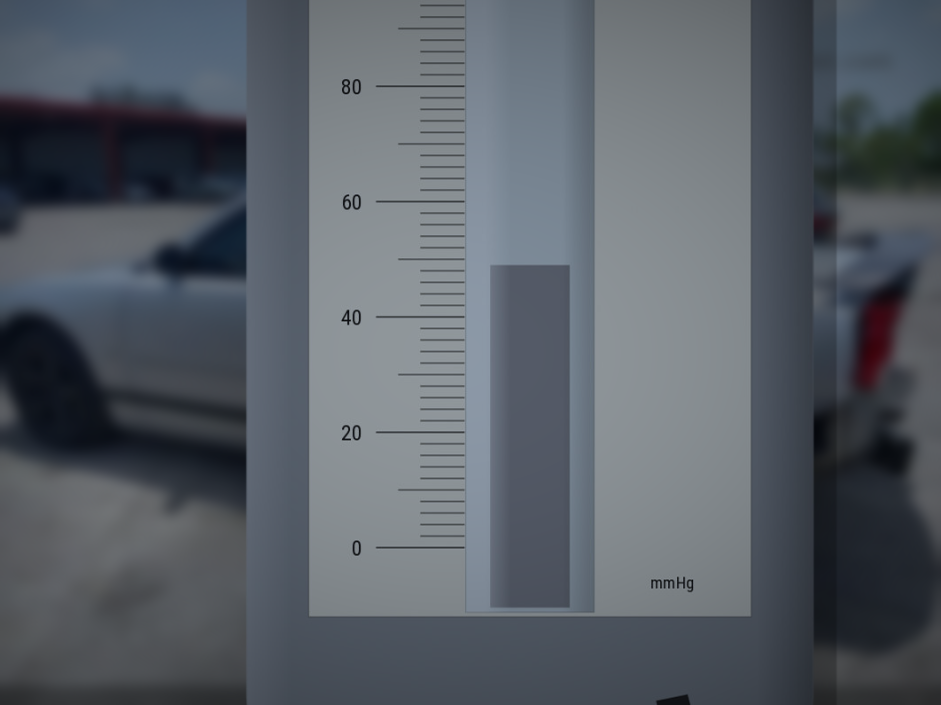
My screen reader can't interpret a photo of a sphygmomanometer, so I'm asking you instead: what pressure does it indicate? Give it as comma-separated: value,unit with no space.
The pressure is 49,mmHg
